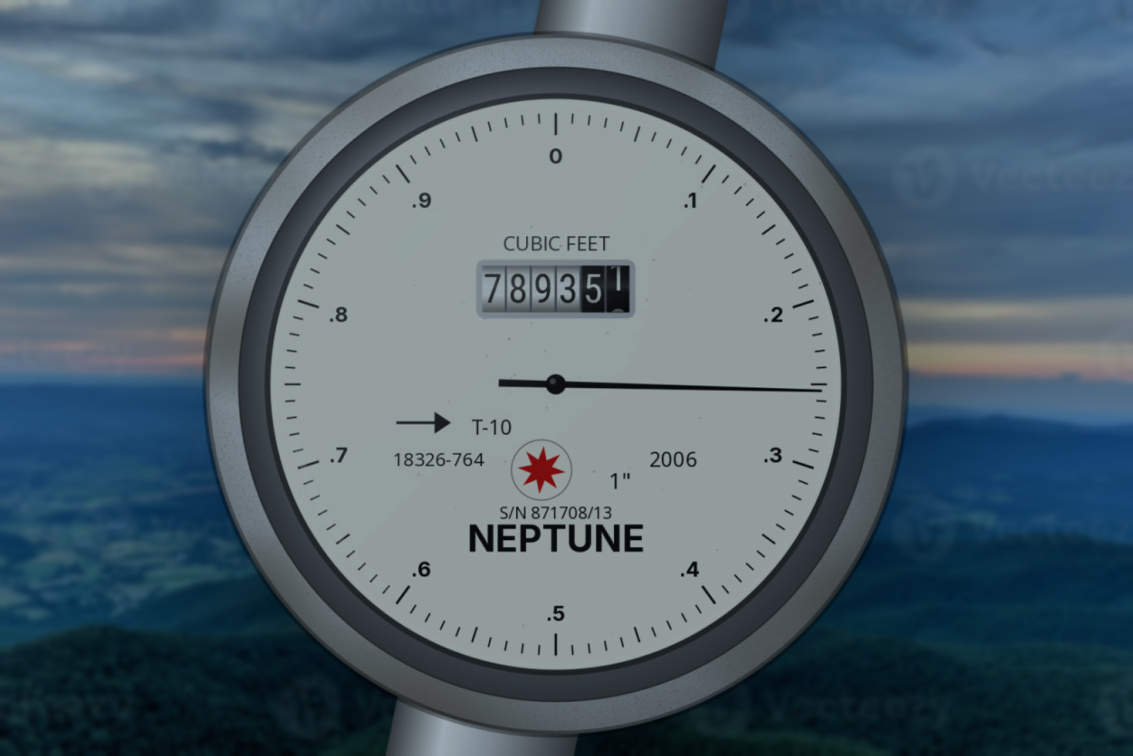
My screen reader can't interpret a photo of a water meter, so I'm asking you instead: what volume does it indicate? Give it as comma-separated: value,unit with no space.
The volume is 789351.25,ft³
